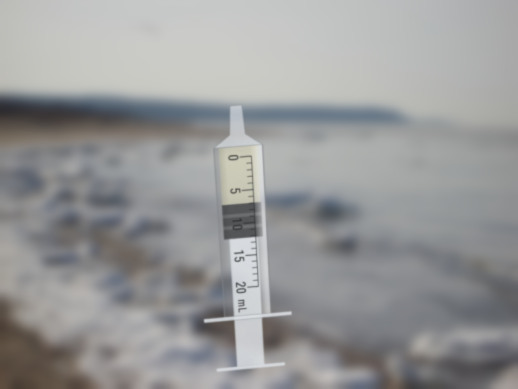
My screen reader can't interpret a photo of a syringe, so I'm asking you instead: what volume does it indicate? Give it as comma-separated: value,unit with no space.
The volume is 7,mL
